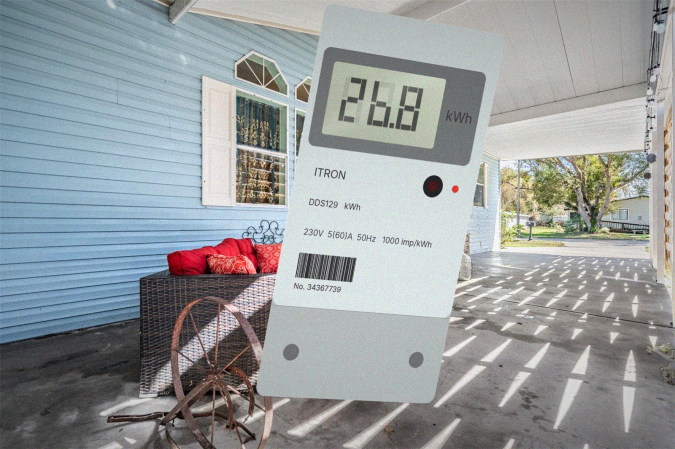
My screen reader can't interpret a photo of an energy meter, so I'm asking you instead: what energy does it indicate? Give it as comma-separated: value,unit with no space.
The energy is 26.8,kWh
